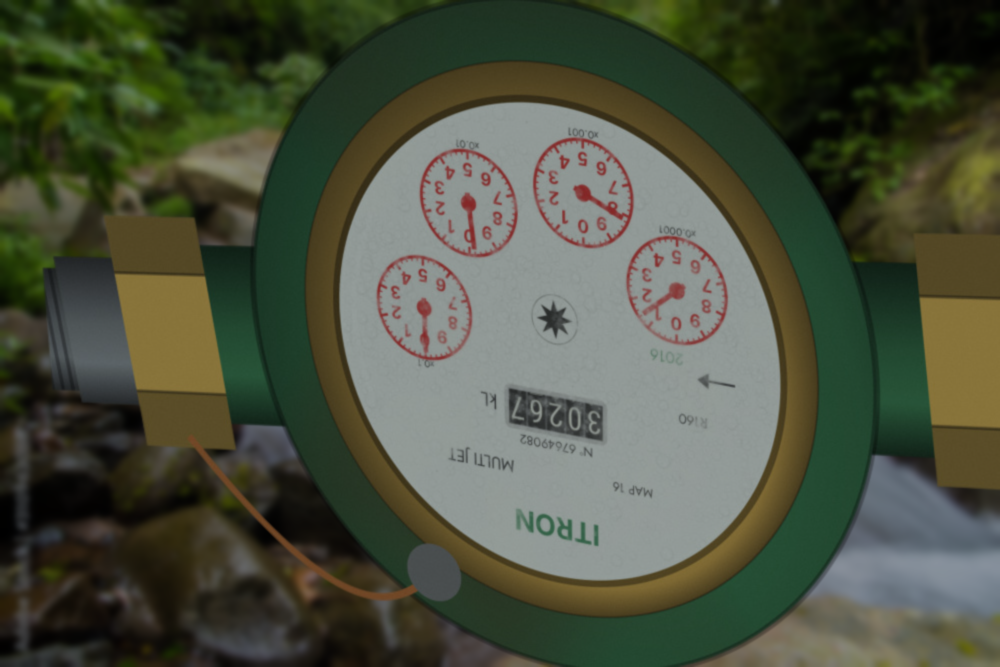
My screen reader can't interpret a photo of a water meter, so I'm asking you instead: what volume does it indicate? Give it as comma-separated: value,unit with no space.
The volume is 30266.9981,kL
